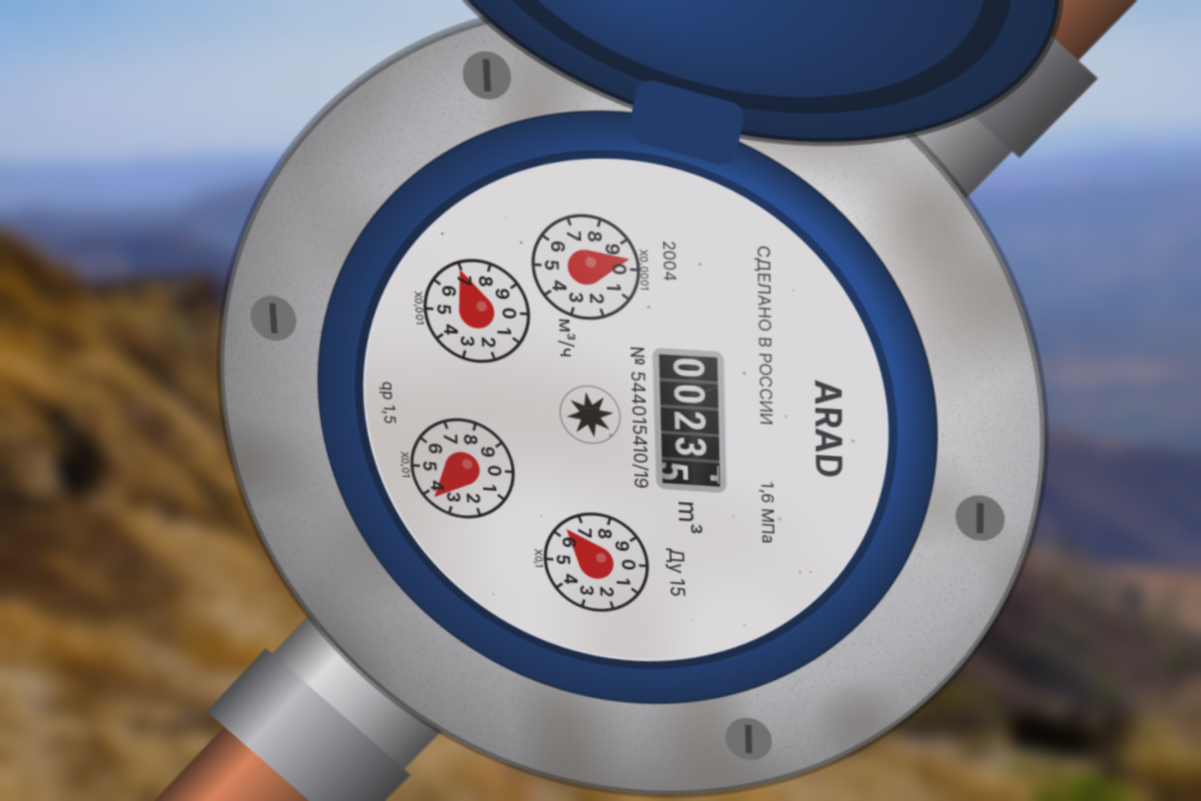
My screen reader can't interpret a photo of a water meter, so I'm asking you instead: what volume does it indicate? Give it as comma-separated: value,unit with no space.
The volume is 234.6369,m³
